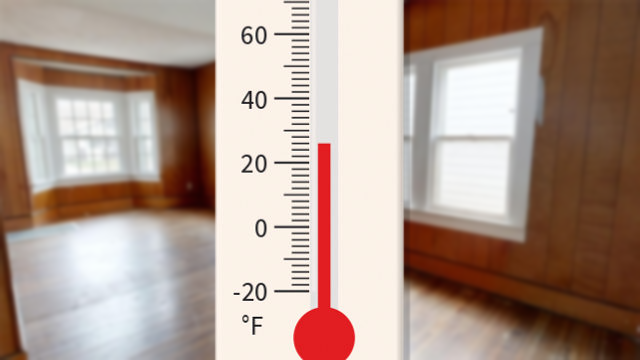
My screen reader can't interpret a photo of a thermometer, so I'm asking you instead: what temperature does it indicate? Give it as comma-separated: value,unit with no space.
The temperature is 26,°F
